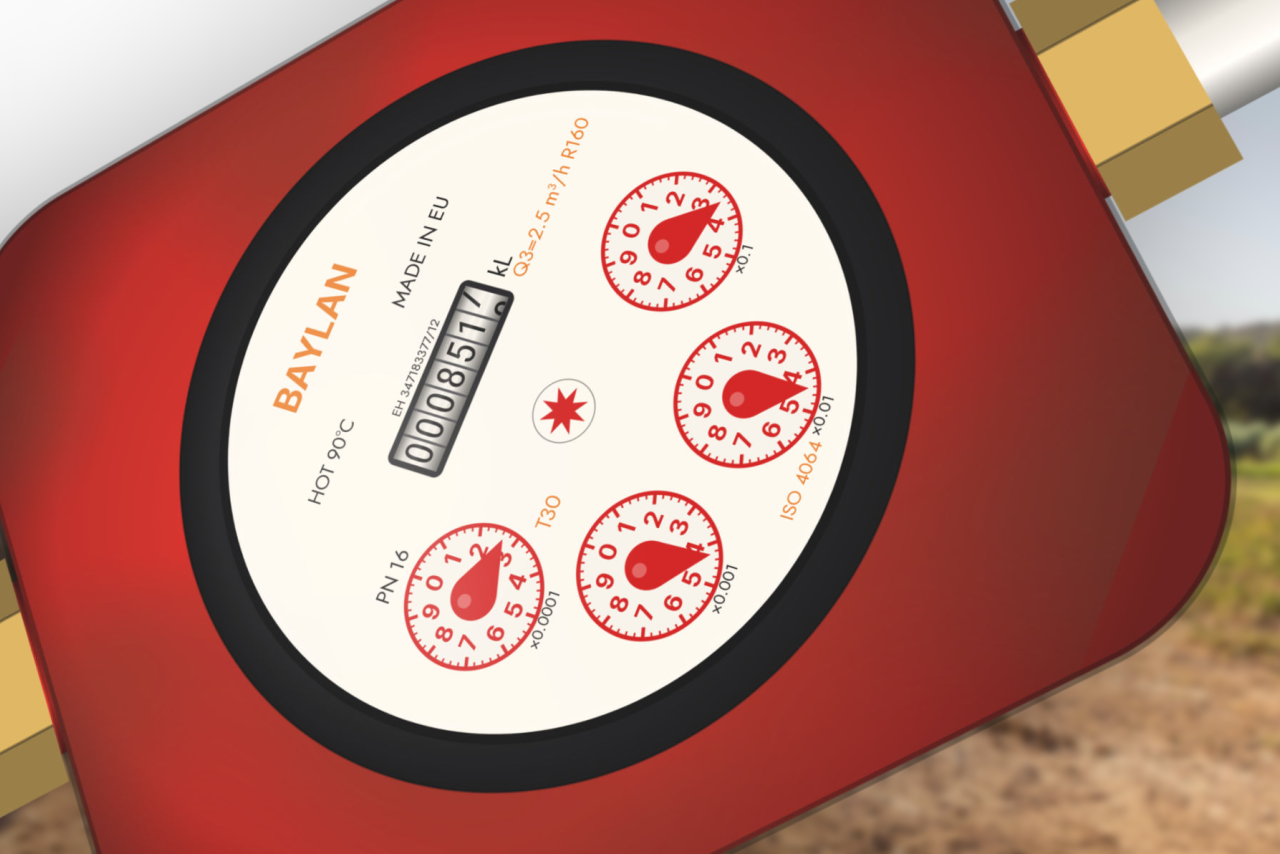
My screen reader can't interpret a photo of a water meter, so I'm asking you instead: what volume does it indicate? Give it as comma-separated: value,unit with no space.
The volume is 8517.3442,kL
